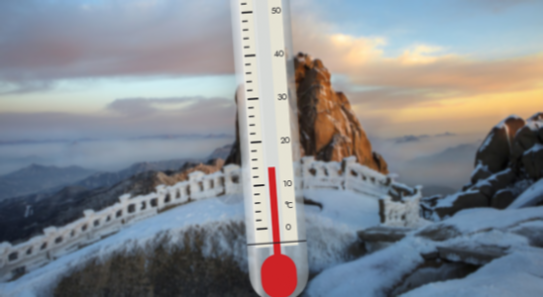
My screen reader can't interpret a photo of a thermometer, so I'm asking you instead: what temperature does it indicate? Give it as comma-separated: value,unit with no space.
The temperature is 14,°C
